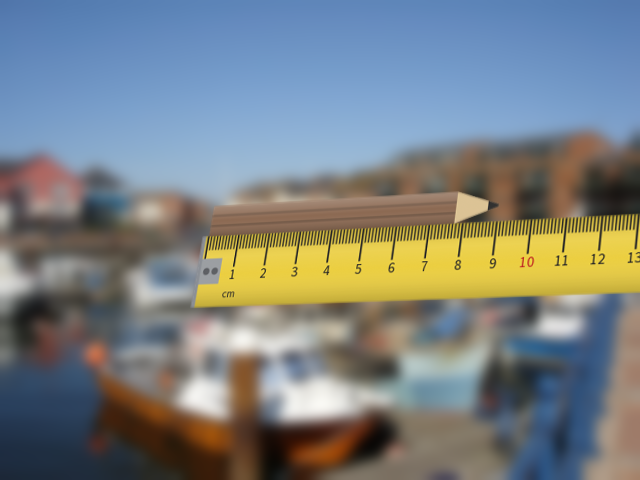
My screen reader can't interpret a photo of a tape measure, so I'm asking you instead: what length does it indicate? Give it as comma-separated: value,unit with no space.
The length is 9,cm
